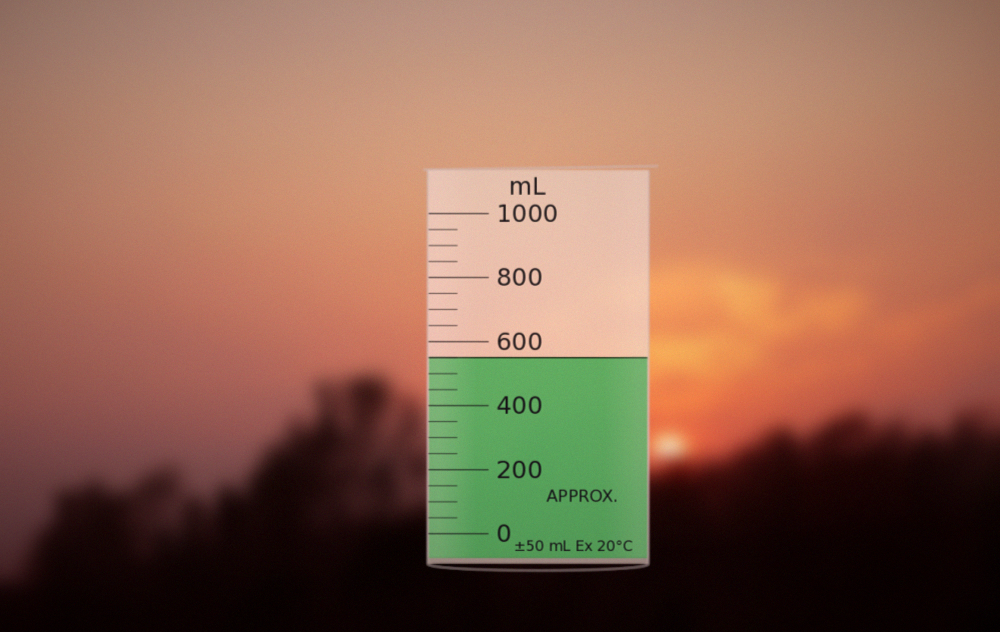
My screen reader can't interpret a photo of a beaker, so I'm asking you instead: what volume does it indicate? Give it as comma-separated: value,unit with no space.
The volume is 550,mL
